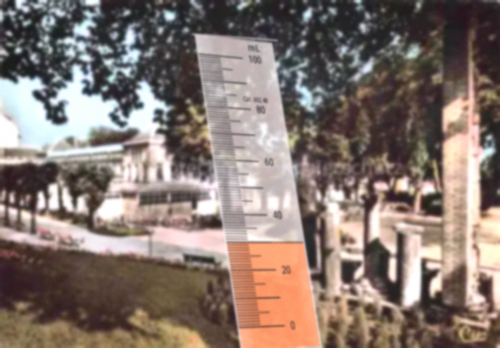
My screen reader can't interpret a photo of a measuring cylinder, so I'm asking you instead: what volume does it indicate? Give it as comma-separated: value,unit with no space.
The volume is 30,mL
